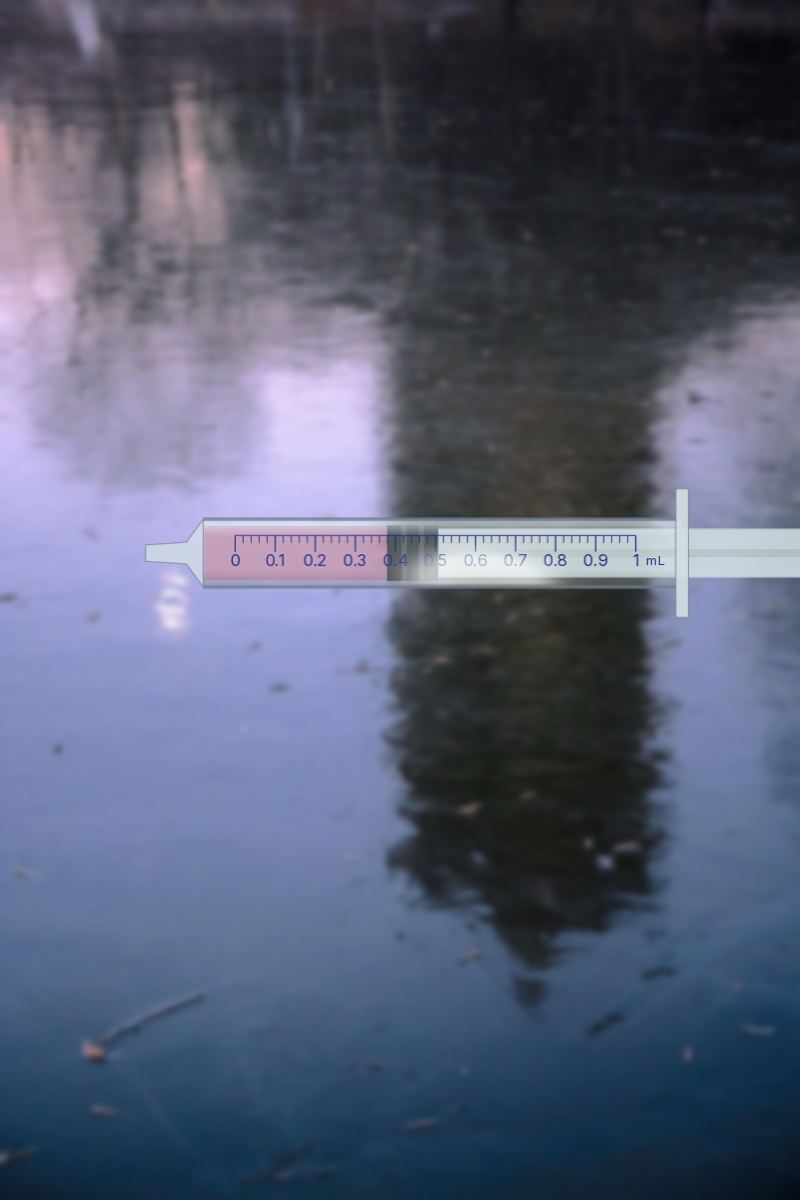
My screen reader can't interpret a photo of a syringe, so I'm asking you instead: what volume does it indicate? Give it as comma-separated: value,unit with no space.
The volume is 0.38,mL
